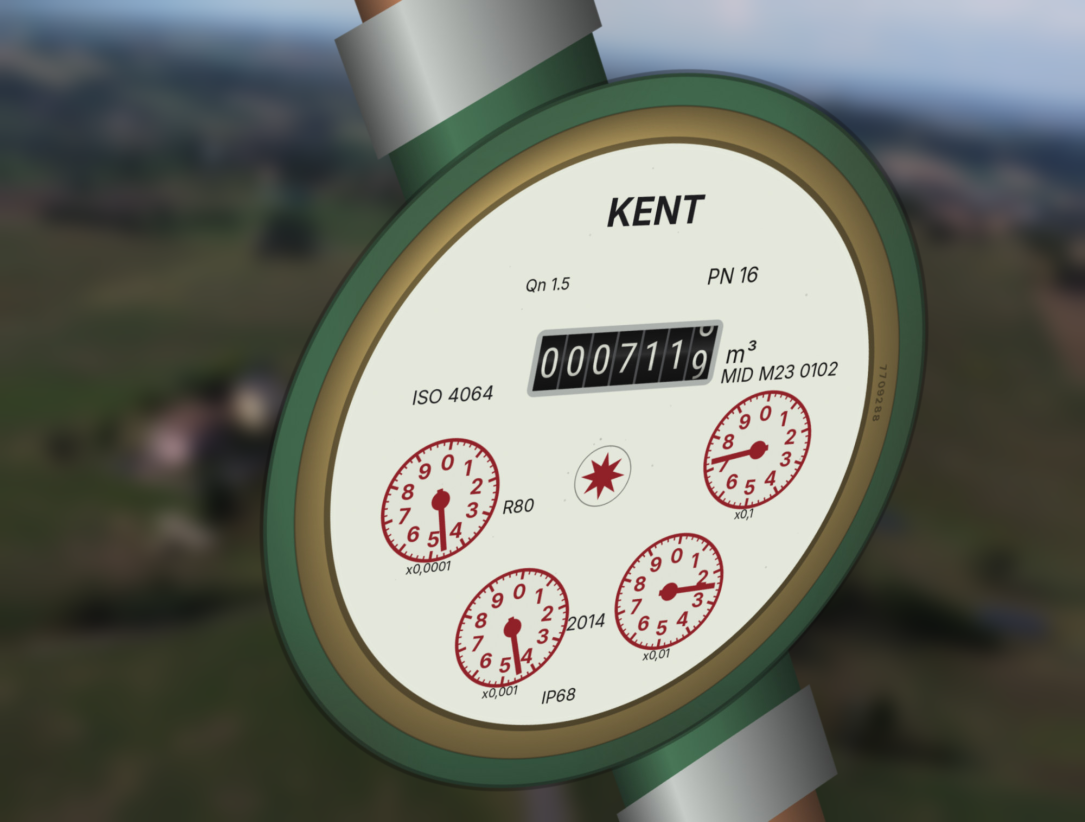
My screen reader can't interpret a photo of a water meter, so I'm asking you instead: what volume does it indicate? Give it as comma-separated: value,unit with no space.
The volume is 7118.7244,m³
